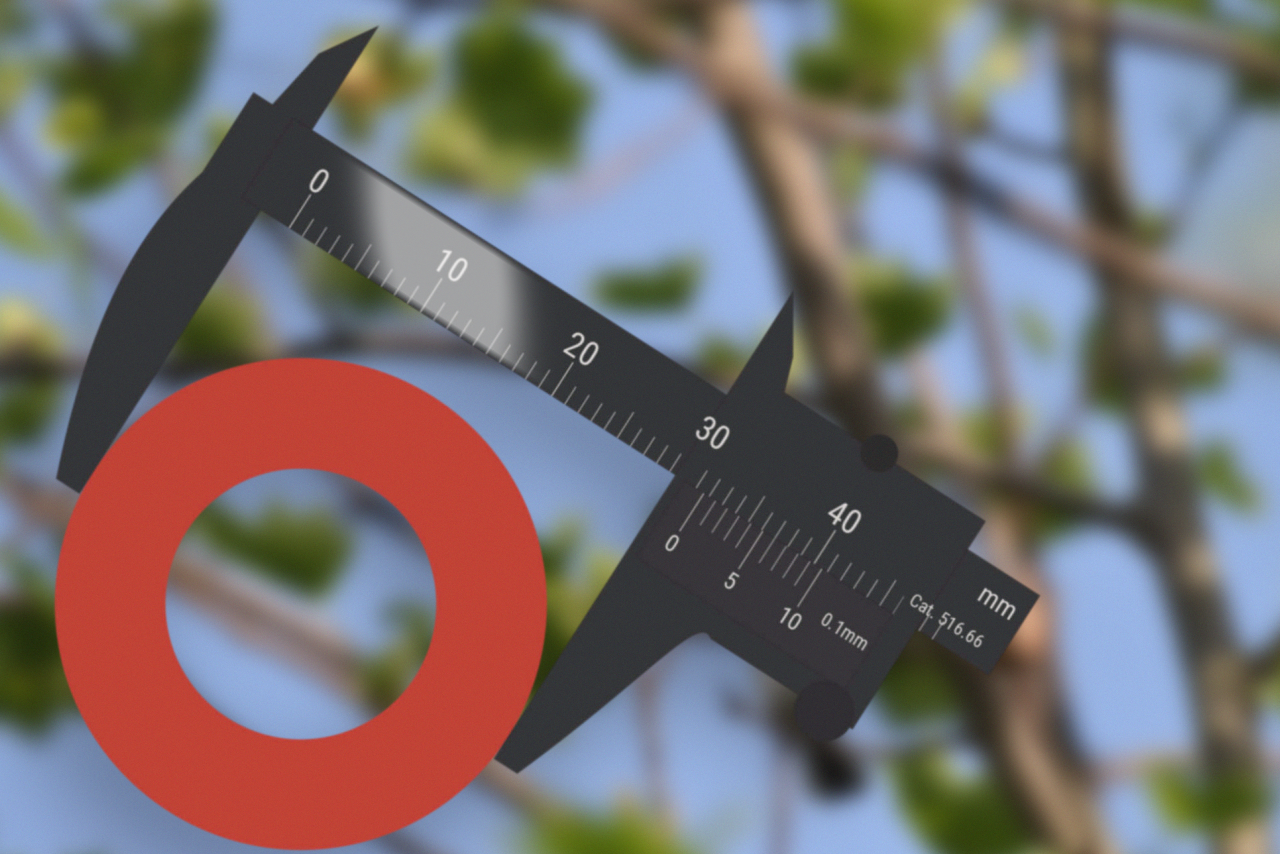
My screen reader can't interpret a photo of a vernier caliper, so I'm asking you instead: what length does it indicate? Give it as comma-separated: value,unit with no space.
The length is 31.6,mm
